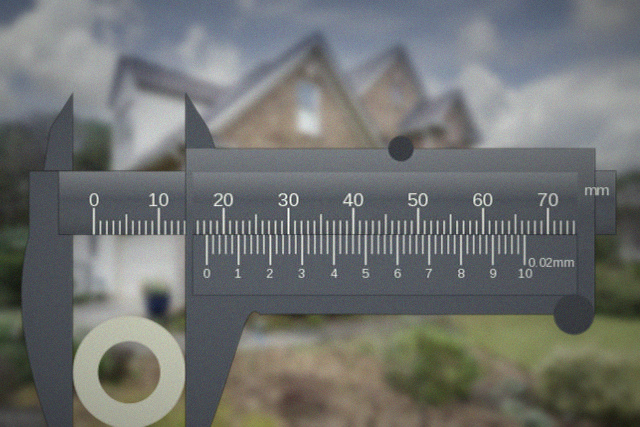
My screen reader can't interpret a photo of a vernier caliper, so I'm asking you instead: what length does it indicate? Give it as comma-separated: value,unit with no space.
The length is 17.4,mm
